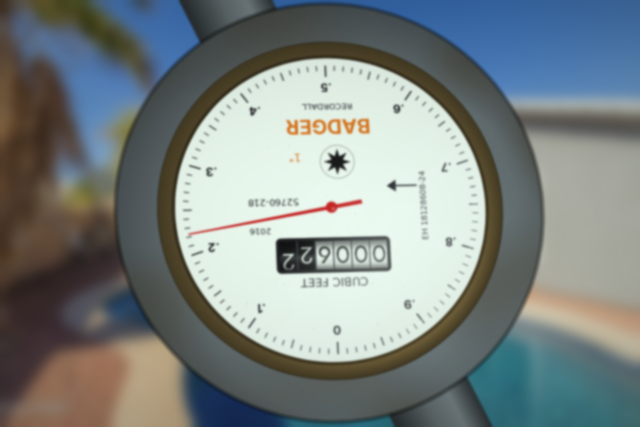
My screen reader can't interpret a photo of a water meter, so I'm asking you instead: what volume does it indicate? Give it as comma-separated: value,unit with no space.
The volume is 622.22,ft³
